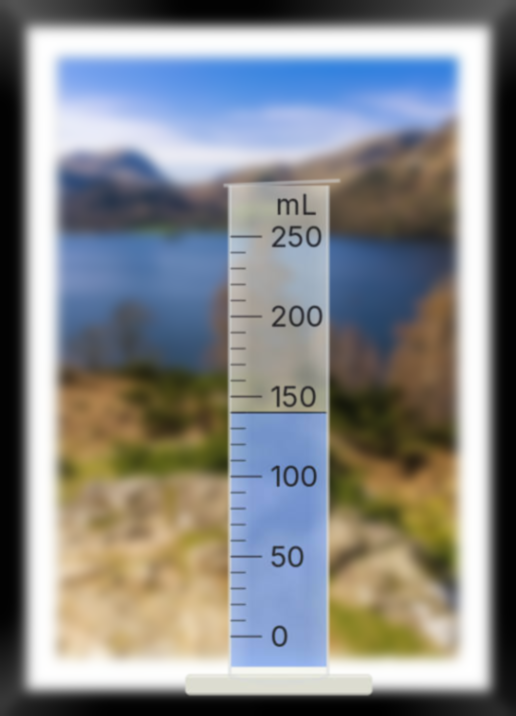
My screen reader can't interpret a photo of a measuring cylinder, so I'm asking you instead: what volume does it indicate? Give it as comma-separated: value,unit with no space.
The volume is 140,mL
